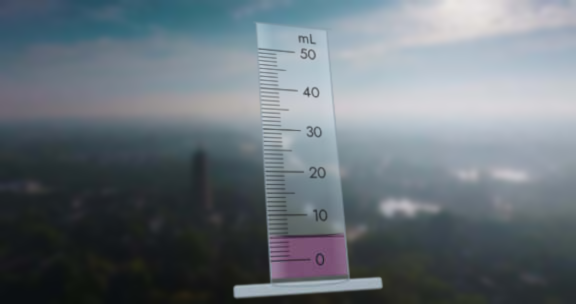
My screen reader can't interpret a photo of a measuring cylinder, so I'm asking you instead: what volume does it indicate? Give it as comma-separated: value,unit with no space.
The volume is 5,mL
